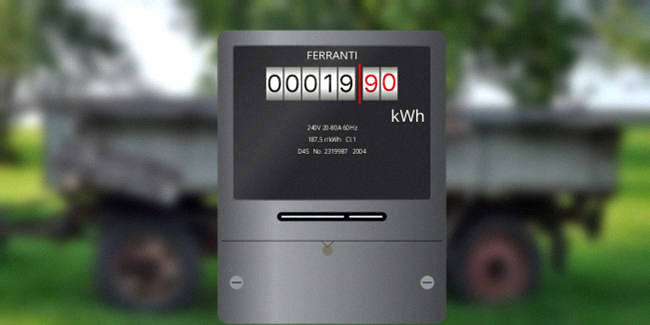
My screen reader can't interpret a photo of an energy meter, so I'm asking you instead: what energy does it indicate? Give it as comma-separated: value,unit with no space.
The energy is 19.90,kWh
